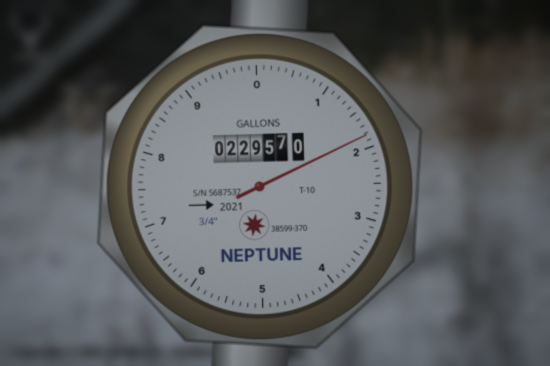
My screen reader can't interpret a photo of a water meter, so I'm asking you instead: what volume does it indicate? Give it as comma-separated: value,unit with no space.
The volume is 229571.8,gal
